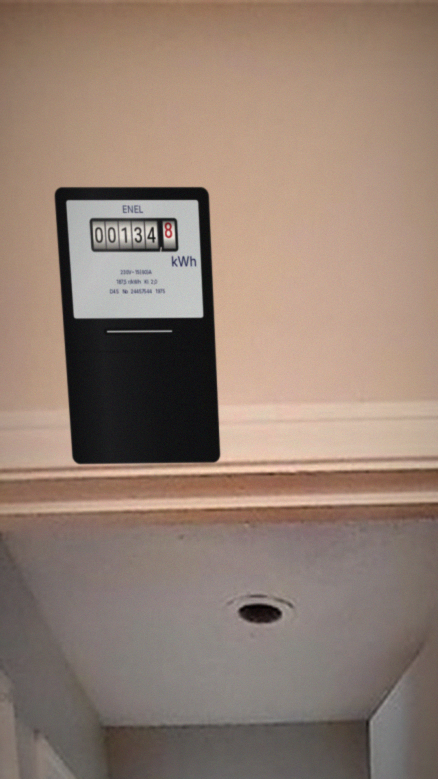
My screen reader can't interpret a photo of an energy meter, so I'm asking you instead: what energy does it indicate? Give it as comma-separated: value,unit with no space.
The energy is 134.8,kWh
